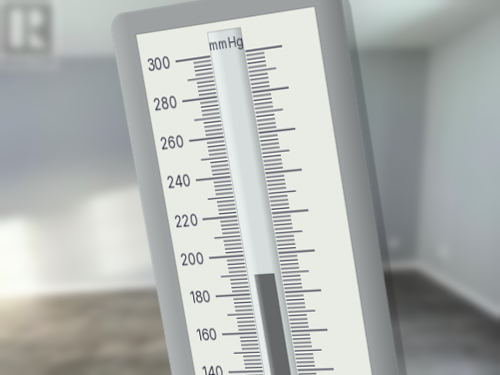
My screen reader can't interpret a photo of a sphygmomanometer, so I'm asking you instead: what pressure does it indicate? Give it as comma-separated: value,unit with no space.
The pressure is 190,mmHg
